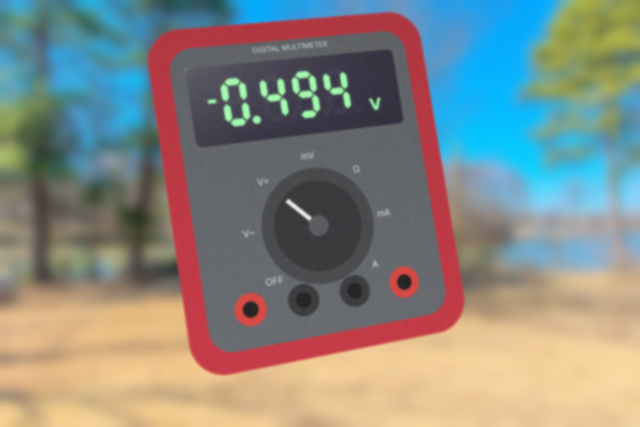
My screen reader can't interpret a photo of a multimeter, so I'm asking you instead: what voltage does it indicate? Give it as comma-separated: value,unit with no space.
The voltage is -0.494,V
